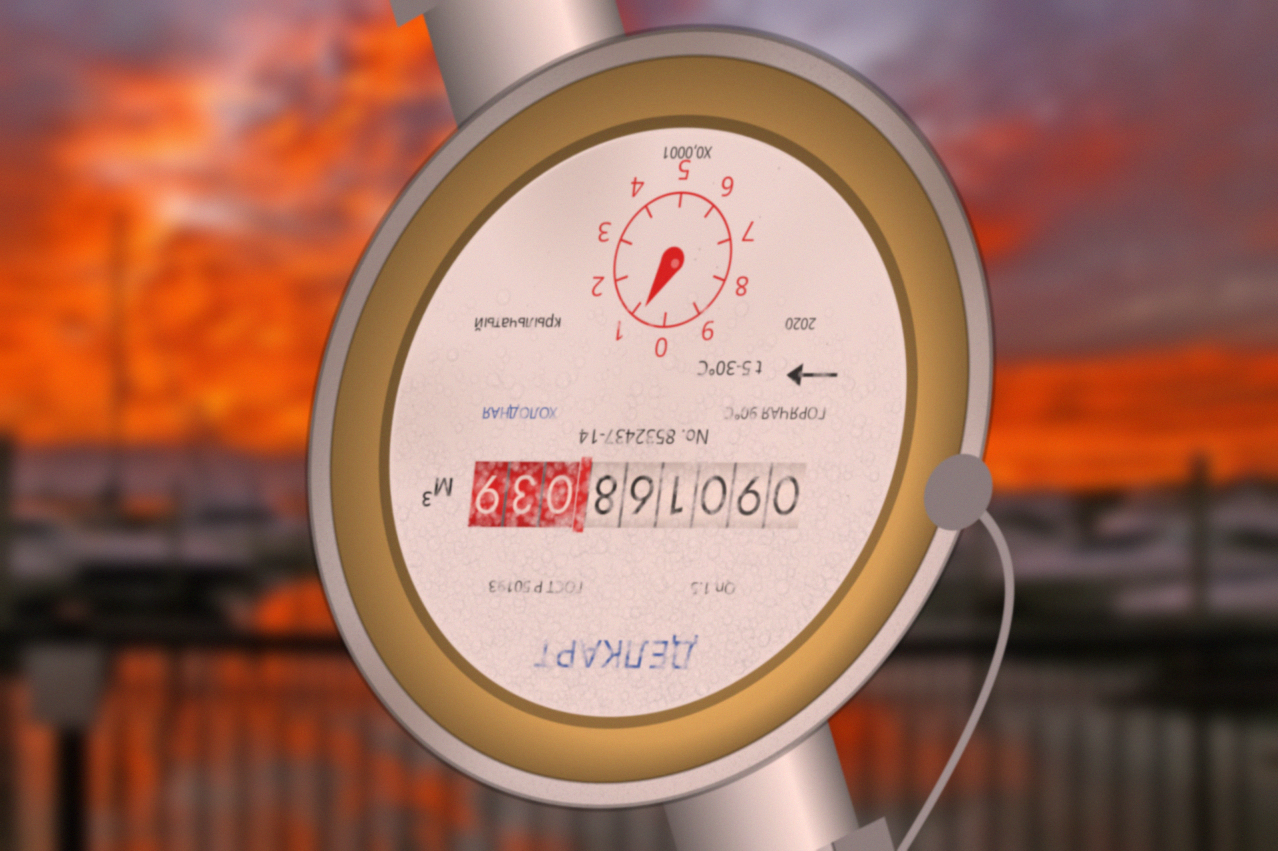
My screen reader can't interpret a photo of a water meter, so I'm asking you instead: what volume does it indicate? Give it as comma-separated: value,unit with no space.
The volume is 90168.0390,m³
